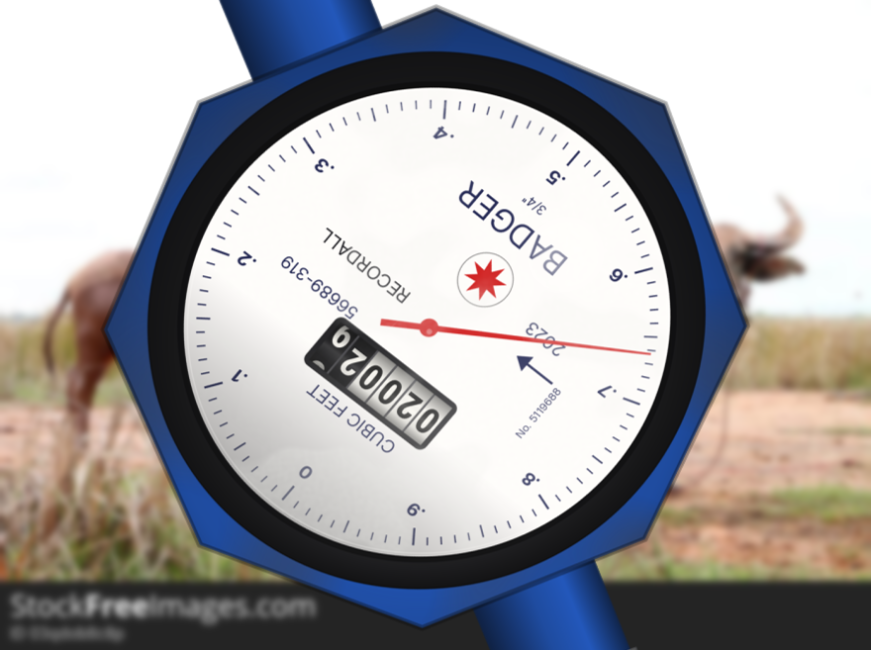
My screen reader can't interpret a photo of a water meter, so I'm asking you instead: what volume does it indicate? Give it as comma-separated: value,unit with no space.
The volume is 20028.66,ft³
